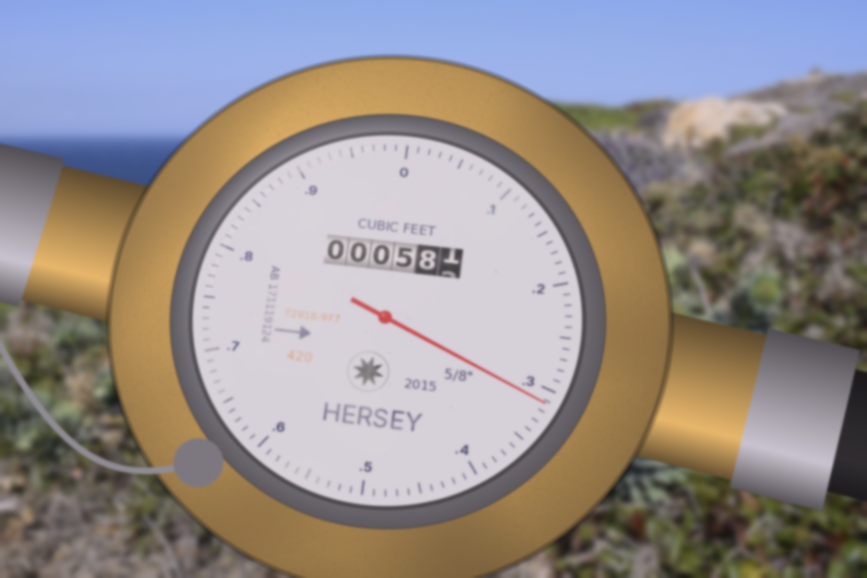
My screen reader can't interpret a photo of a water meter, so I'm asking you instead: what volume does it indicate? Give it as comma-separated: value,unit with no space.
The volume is 581.31,ft³
